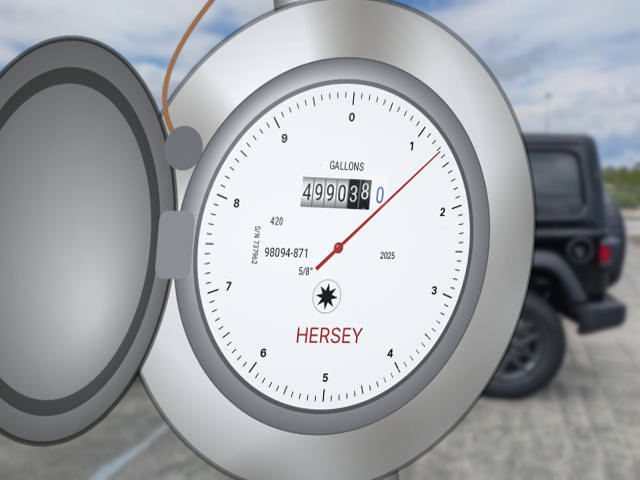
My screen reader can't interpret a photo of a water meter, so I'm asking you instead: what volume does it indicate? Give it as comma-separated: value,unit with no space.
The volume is 4990381.3,gal
